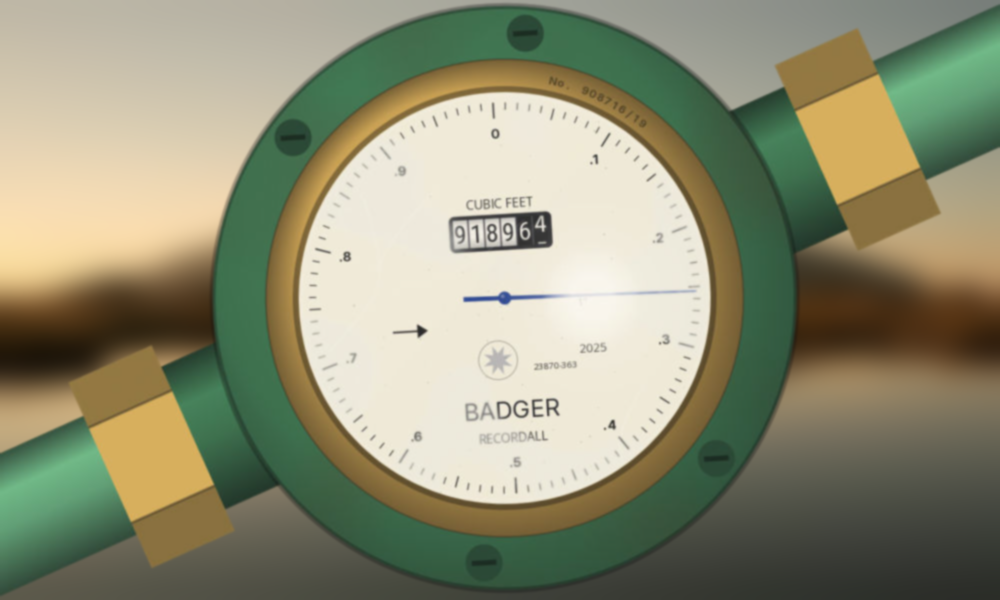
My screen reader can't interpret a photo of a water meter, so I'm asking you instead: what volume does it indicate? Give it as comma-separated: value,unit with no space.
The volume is 918964.25,ft³
